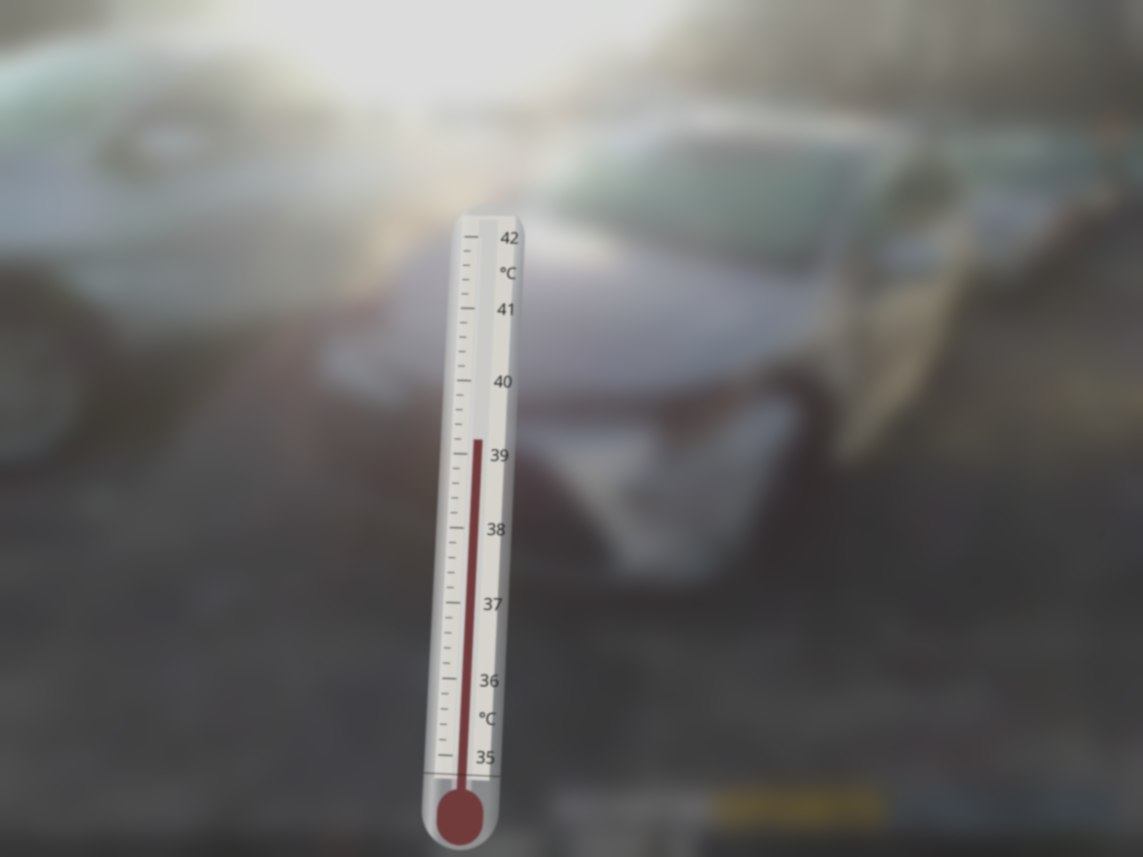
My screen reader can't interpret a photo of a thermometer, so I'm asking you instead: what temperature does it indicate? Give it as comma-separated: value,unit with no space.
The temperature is 39.2,°C
